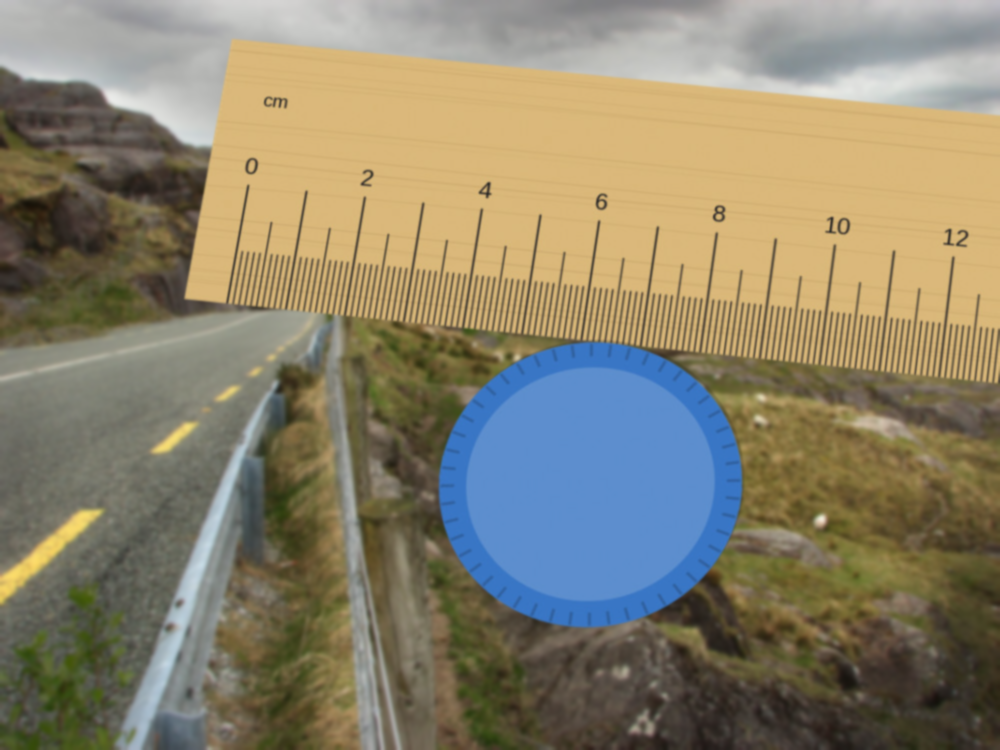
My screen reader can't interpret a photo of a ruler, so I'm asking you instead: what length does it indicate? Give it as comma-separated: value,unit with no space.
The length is 5,cm
